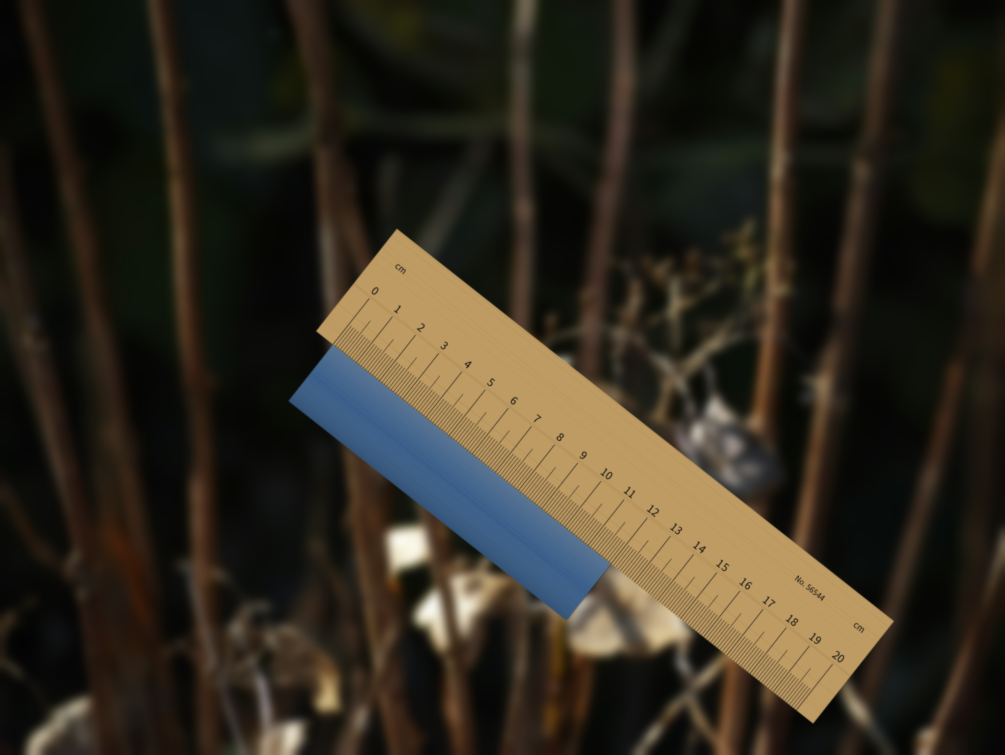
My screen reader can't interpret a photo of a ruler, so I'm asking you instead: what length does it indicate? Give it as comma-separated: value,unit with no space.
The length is 12,cm
